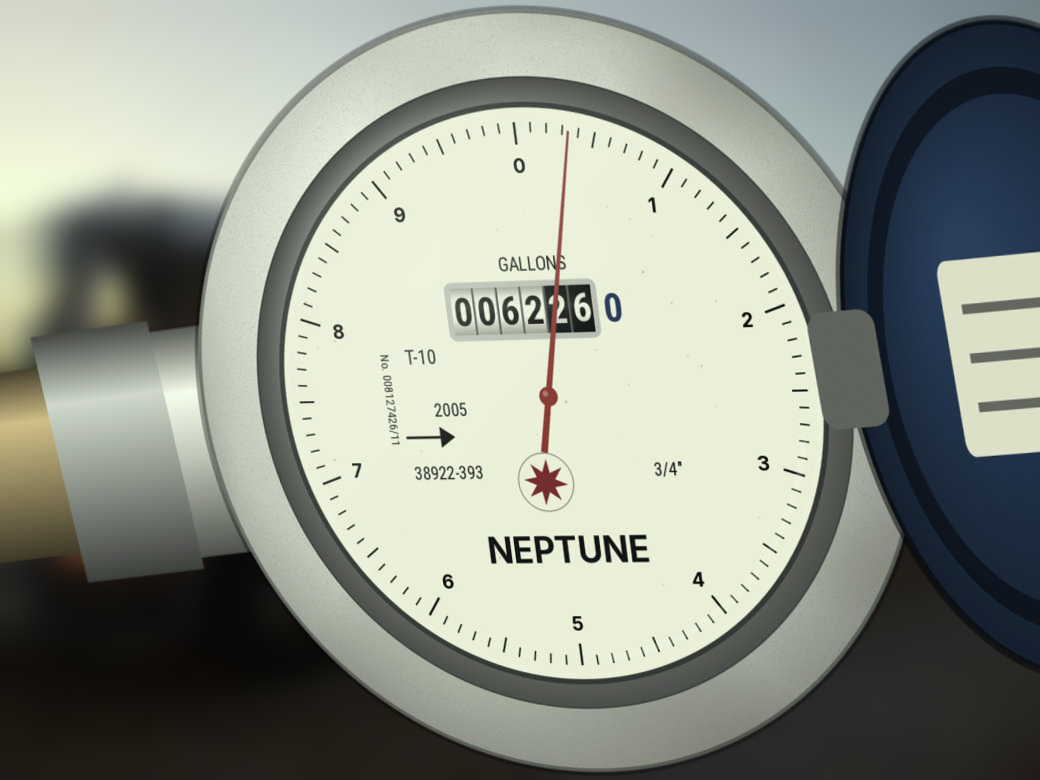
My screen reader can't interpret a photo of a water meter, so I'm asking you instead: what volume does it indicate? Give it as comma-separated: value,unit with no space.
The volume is 62260.3,gal
